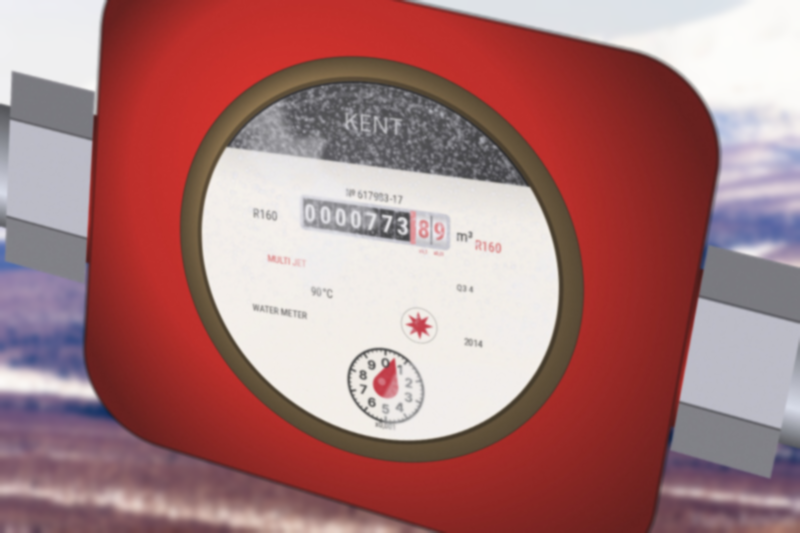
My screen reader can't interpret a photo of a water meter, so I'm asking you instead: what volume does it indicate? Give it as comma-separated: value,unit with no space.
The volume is 773.890,m³
